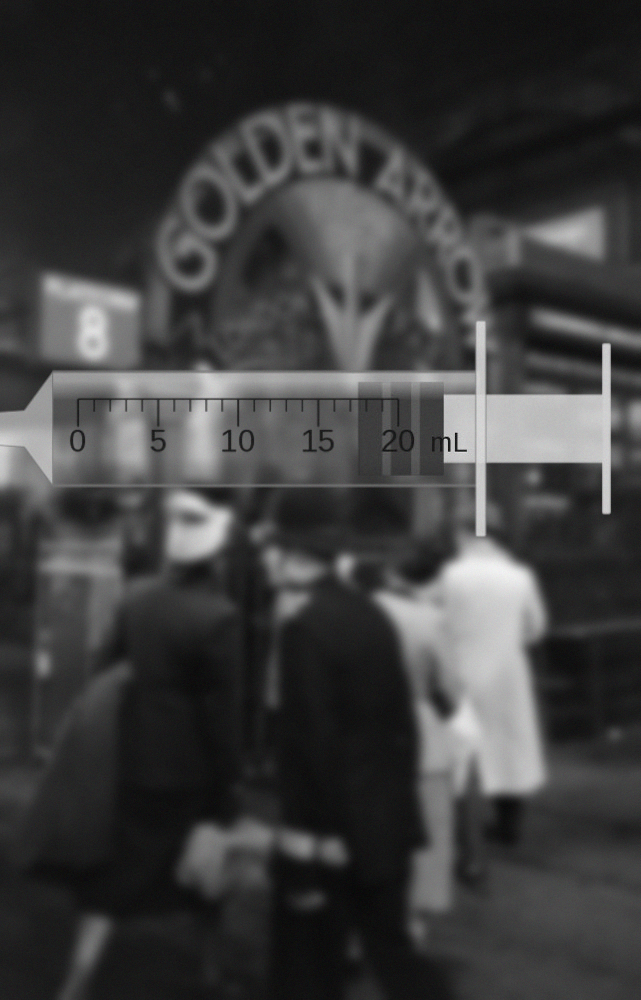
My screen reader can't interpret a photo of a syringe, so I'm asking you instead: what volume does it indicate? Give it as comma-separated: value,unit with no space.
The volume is 17.5,mL
